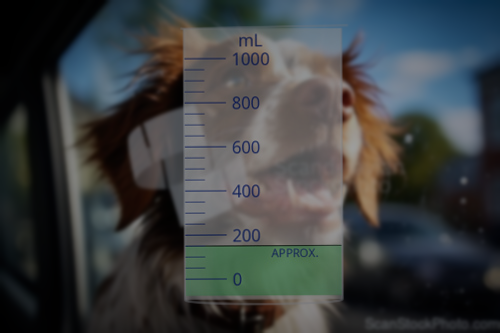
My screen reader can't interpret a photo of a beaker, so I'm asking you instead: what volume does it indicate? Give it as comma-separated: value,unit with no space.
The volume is 150,mL
